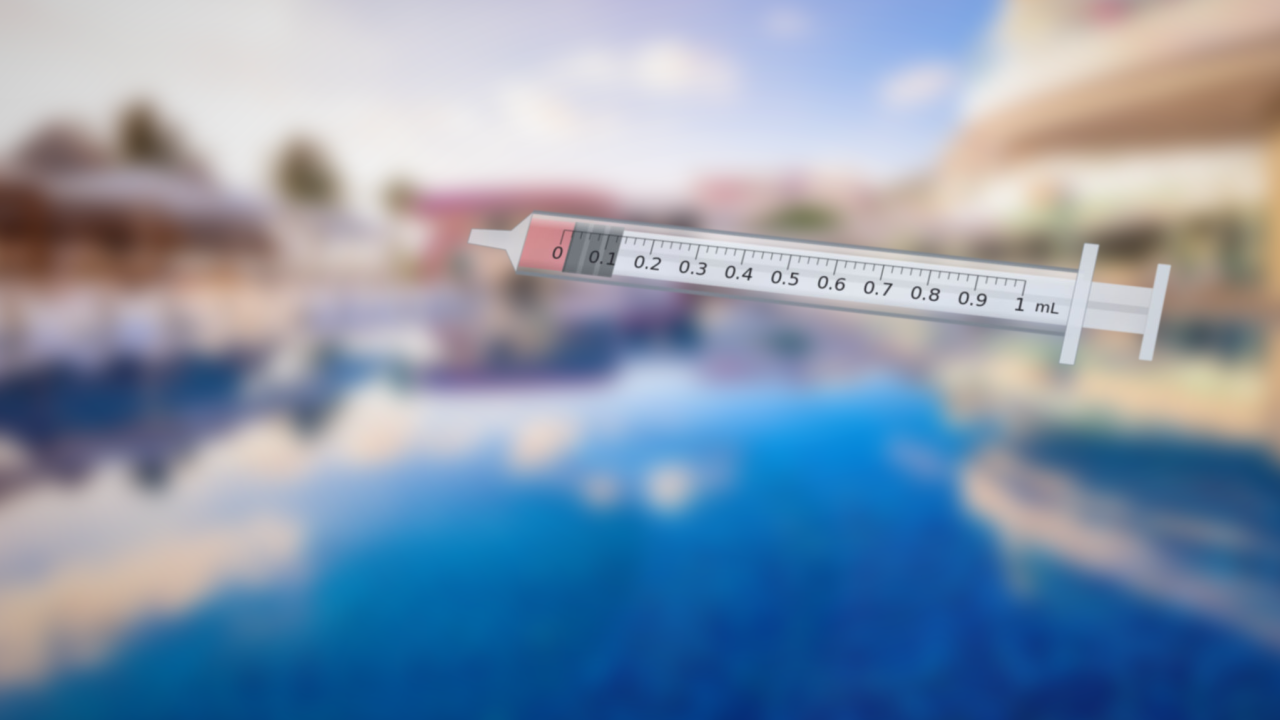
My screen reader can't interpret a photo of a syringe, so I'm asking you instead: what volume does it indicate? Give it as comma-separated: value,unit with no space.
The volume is 0.02,mL
